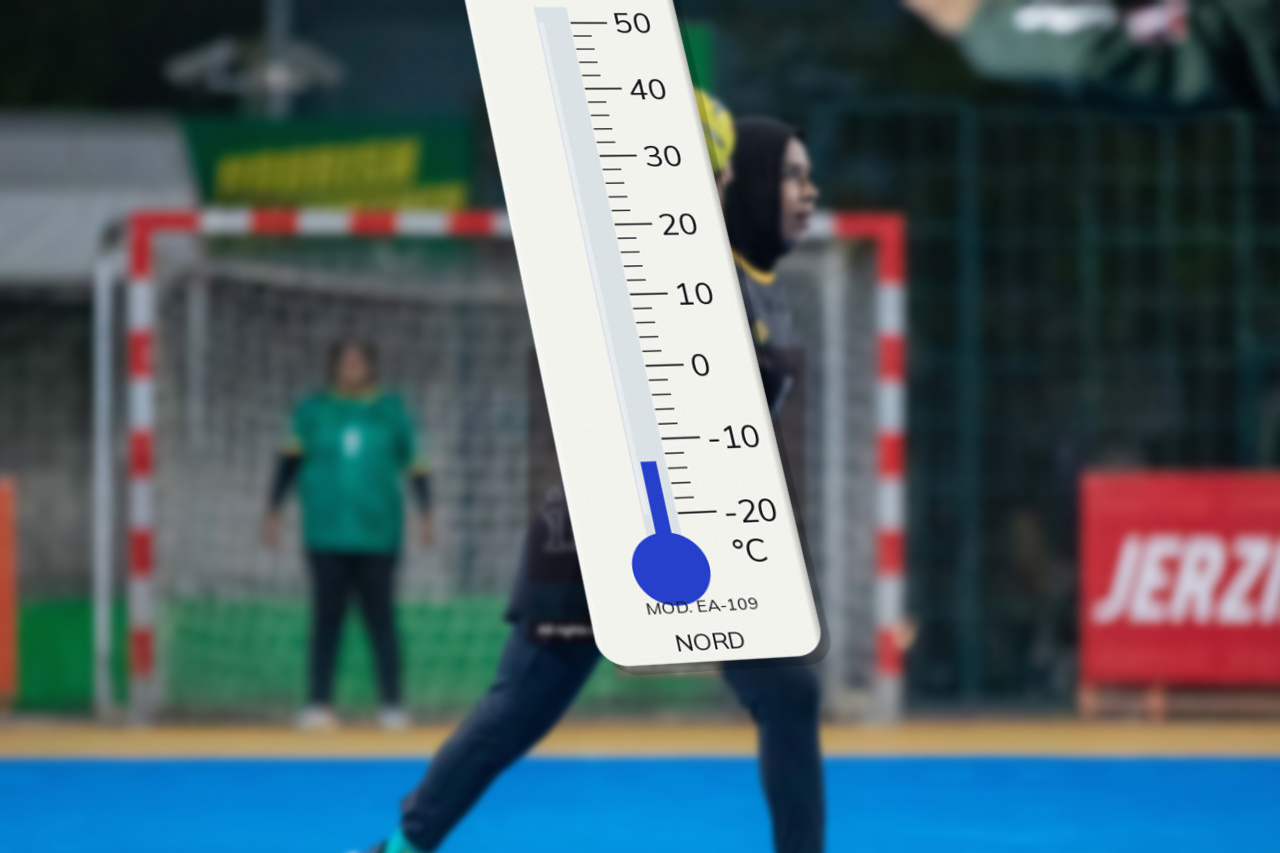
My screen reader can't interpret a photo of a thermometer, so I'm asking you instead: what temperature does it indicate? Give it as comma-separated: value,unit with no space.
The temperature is -13,°C
